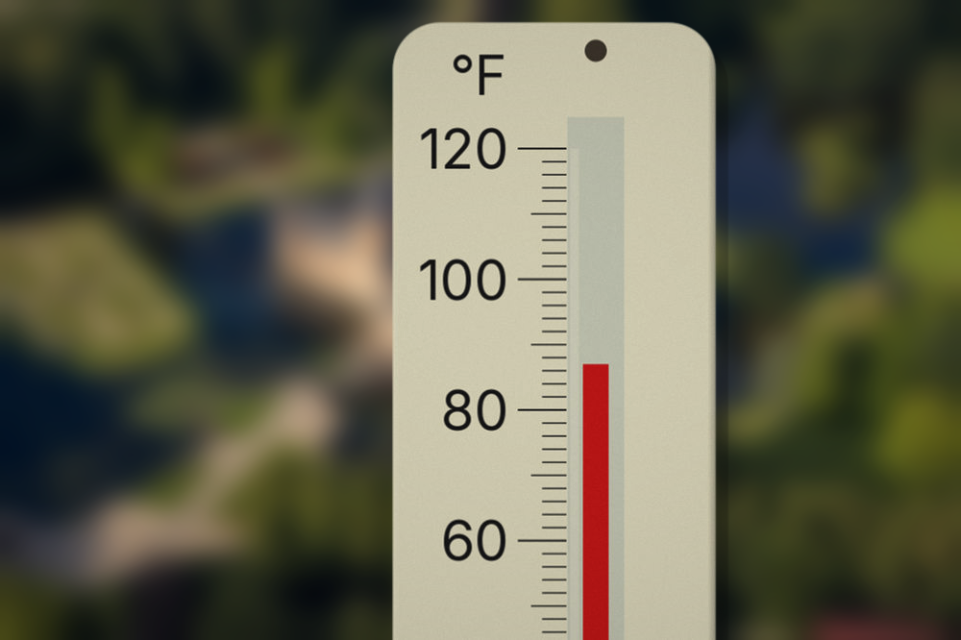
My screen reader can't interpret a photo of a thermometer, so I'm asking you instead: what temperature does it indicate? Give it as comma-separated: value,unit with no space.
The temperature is 87,°F
